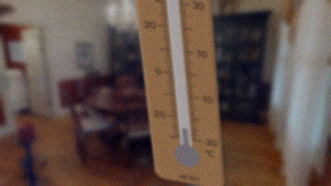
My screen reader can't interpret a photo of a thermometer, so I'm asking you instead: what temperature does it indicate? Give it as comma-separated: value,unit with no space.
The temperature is -25,°C
